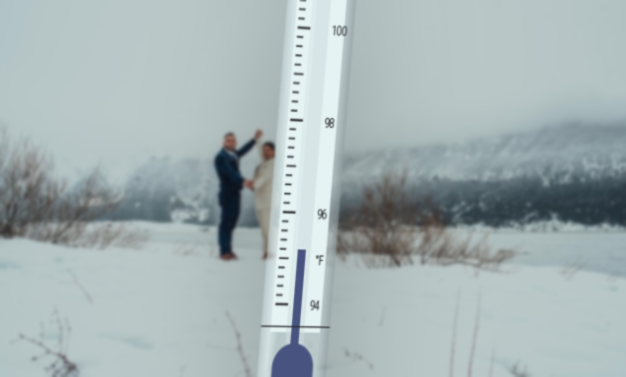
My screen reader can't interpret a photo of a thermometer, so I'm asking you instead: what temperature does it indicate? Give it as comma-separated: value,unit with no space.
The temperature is 95.2,°F
